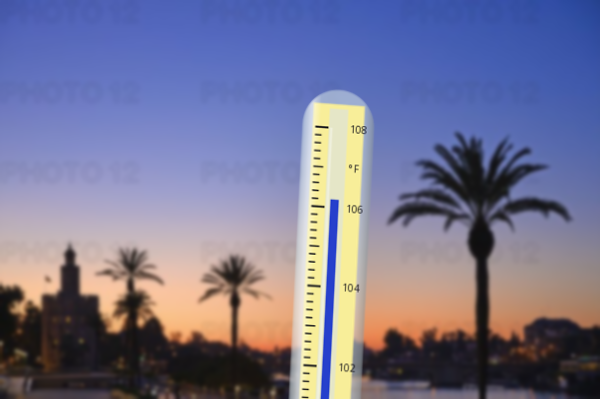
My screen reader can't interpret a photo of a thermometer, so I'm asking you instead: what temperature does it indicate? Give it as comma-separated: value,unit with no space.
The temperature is 106.2,°F
